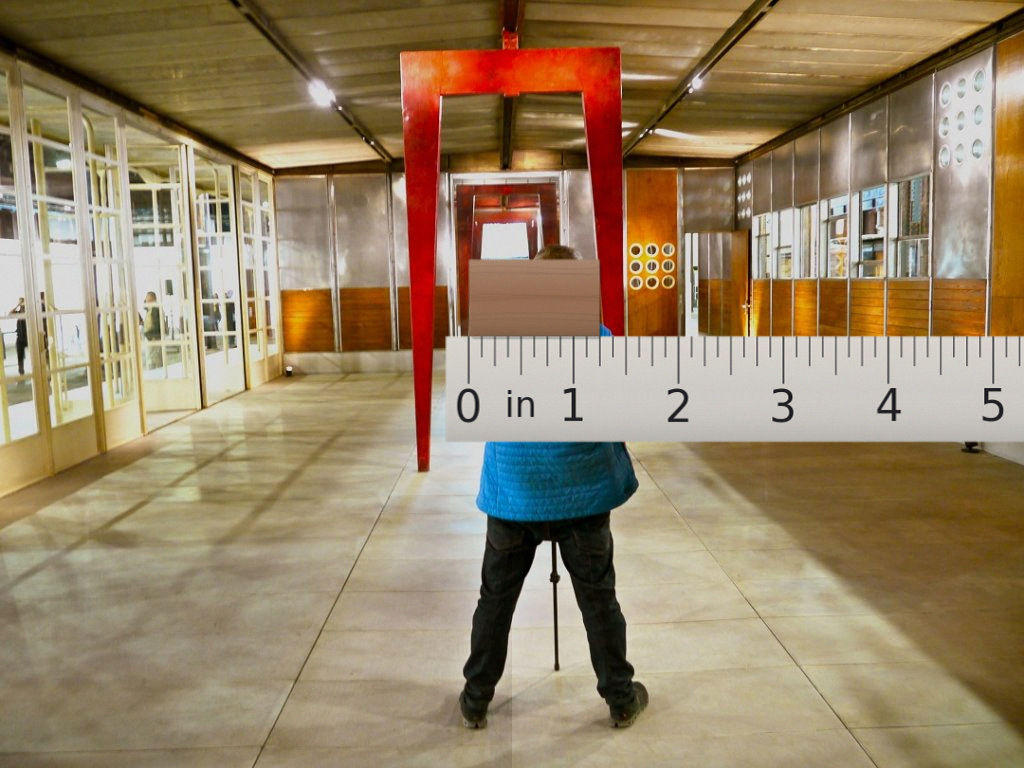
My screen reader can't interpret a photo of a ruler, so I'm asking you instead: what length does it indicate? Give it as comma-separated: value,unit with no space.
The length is 1.25,in
